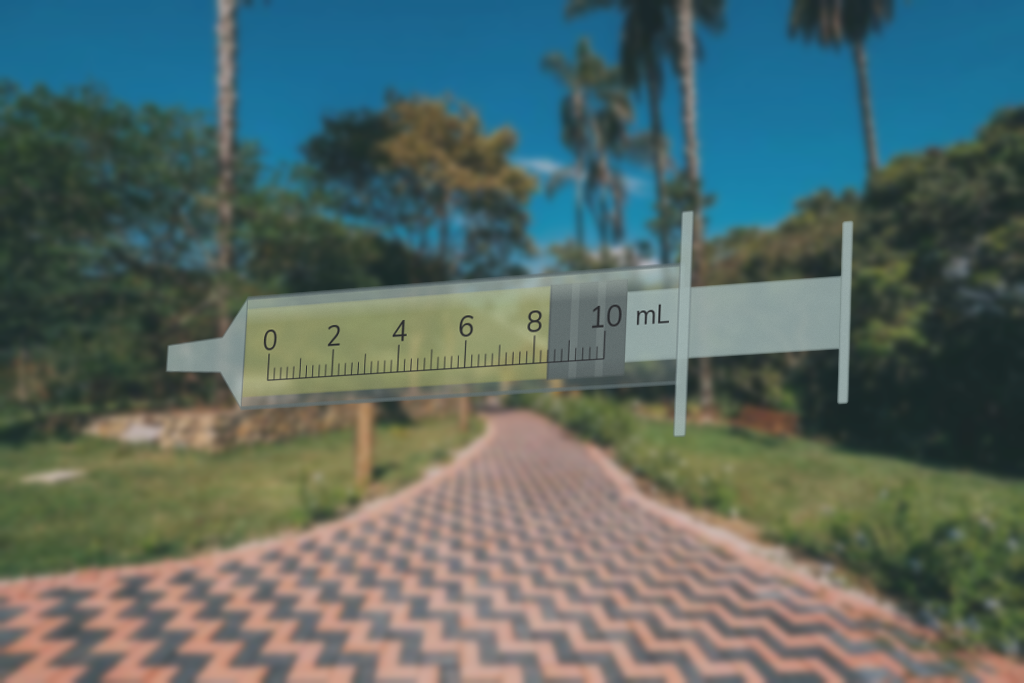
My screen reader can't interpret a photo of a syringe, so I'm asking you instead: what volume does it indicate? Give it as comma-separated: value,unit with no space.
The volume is 8.4,mL
